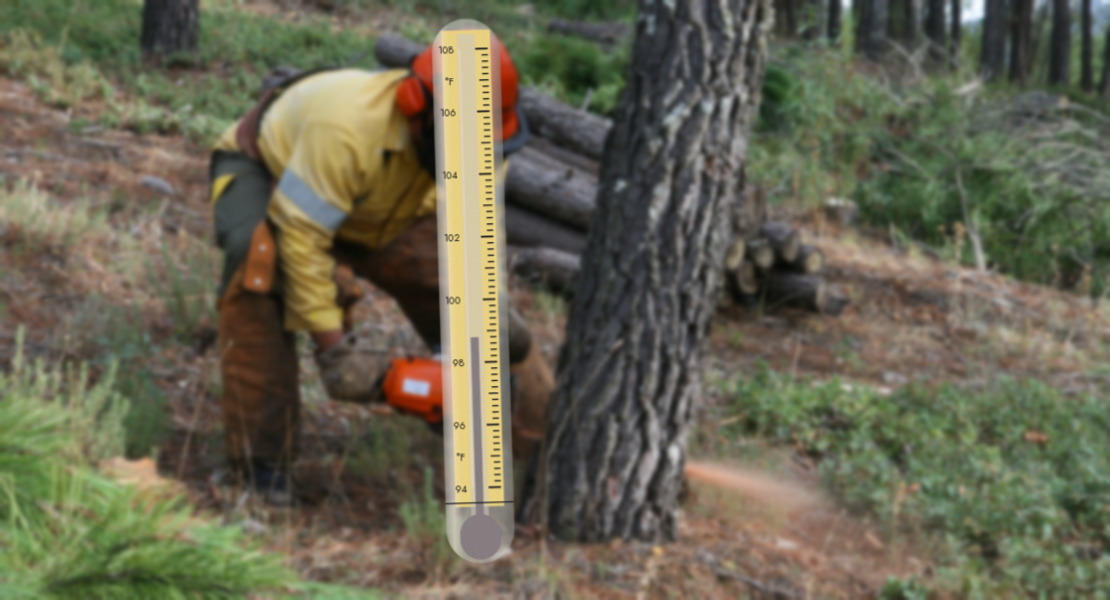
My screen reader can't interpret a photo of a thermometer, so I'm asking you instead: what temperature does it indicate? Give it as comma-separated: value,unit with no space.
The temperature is 98.8,°F
